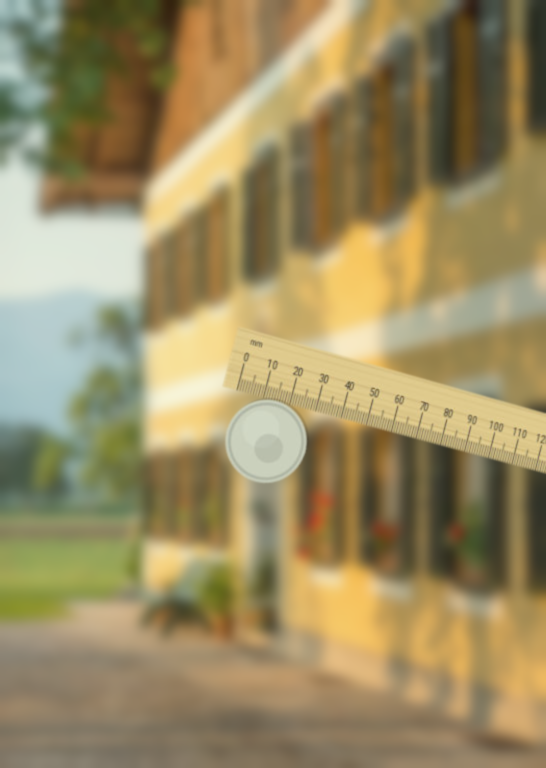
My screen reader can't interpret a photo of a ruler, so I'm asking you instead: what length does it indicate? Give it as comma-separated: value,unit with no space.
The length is 30,mm
